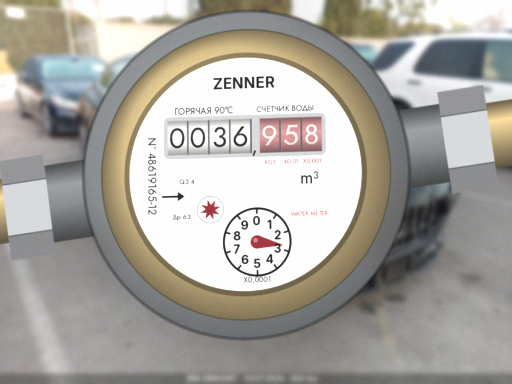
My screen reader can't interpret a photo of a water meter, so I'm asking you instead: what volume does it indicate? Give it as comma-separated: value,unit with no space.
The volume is 36.9582,m³
